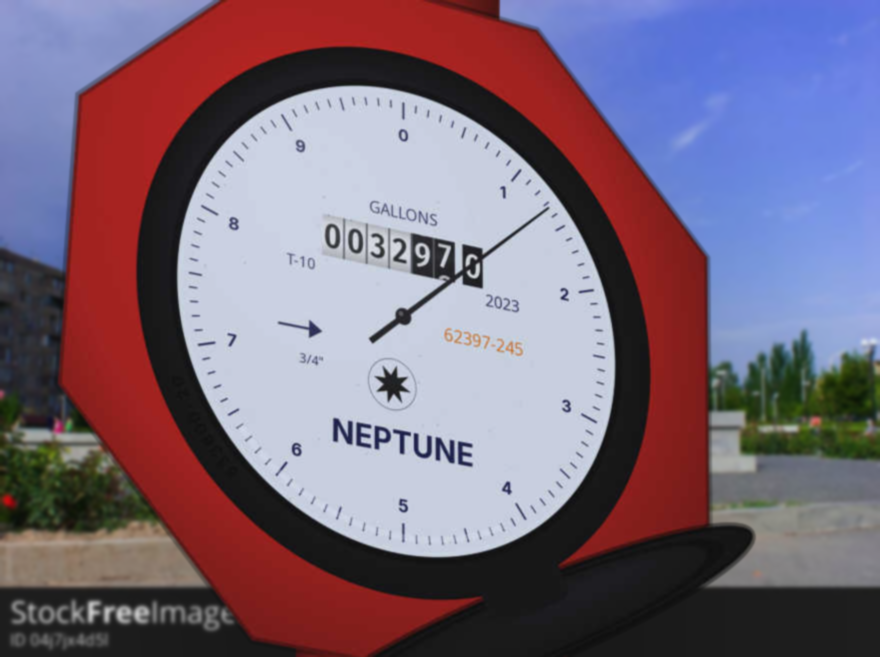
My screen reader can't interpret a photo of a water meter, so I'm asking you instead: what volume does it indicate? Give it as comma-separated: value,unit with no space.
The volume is 32971.3,gal
